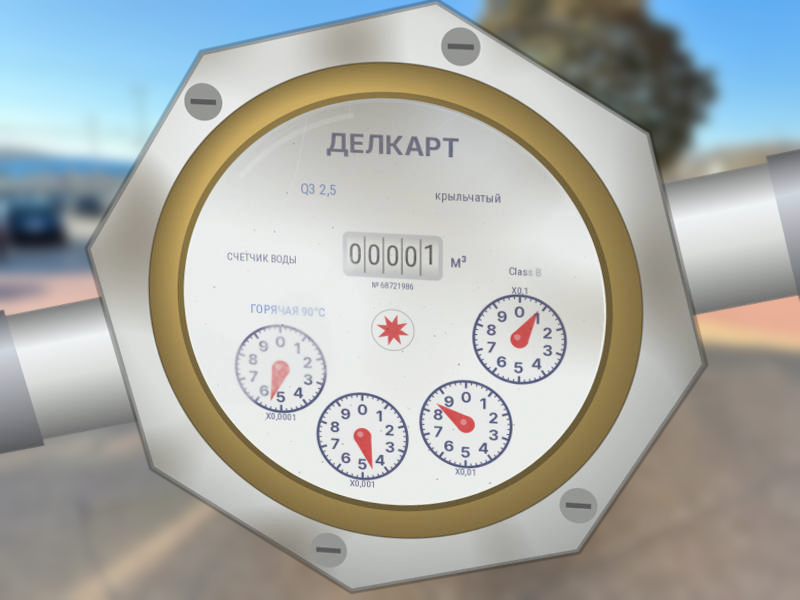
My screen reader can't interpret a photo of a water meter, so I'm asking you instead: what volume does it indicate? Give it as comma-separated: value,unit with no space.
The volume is 1.0845,m³
